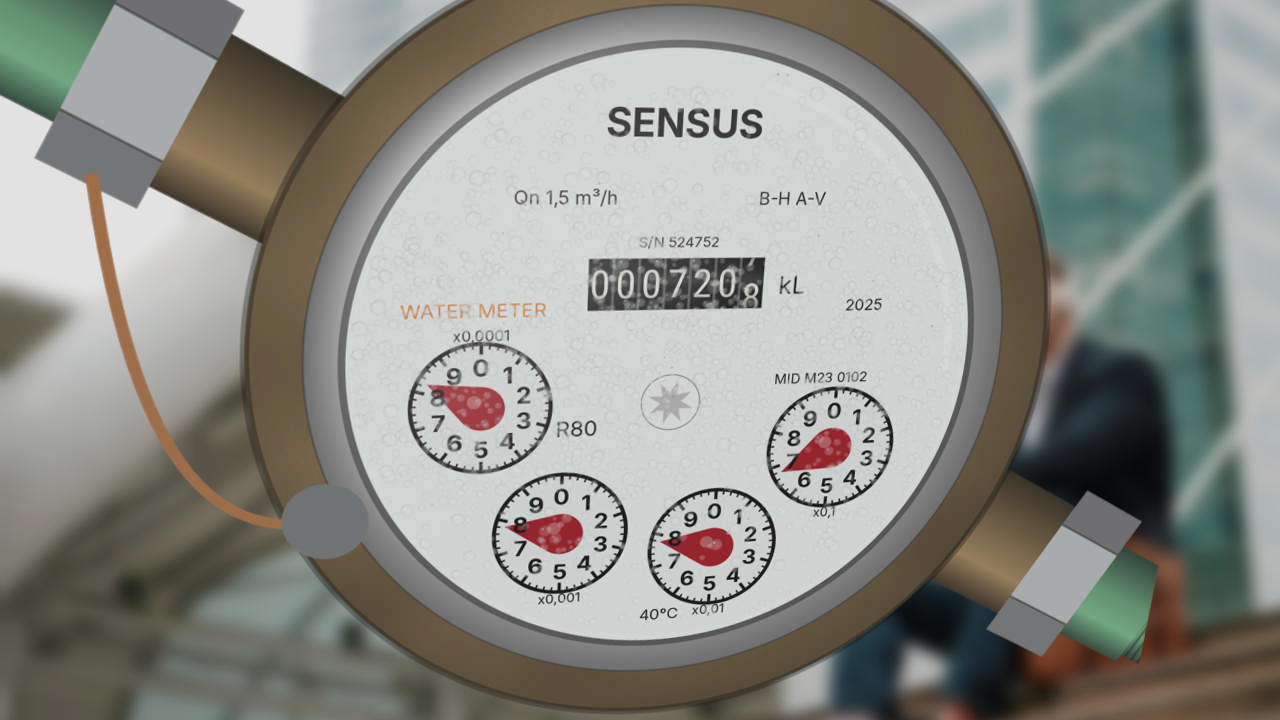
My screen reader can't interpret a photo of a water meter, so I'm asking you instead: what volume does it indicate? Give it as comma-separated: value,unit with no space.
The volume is 7207.6778,kL
